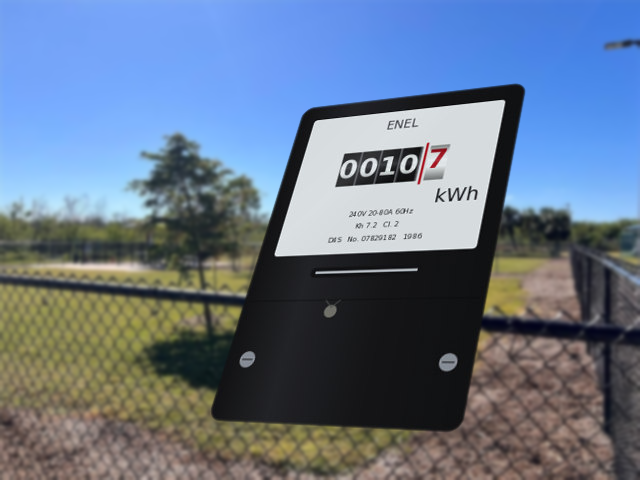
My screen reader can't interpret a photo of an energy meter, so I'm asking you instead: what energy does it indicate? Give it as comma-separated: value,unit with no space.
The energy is 10.7,kWh
